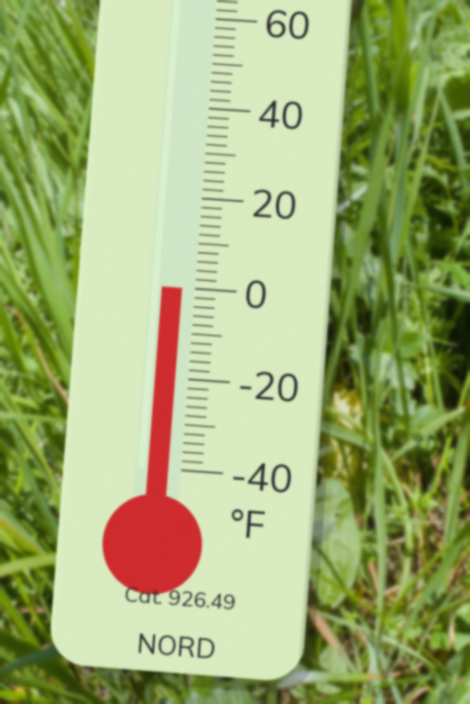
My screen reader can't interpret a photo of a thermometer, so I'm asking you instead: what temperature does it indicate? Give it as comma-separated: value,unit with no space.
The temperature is 0,°F
